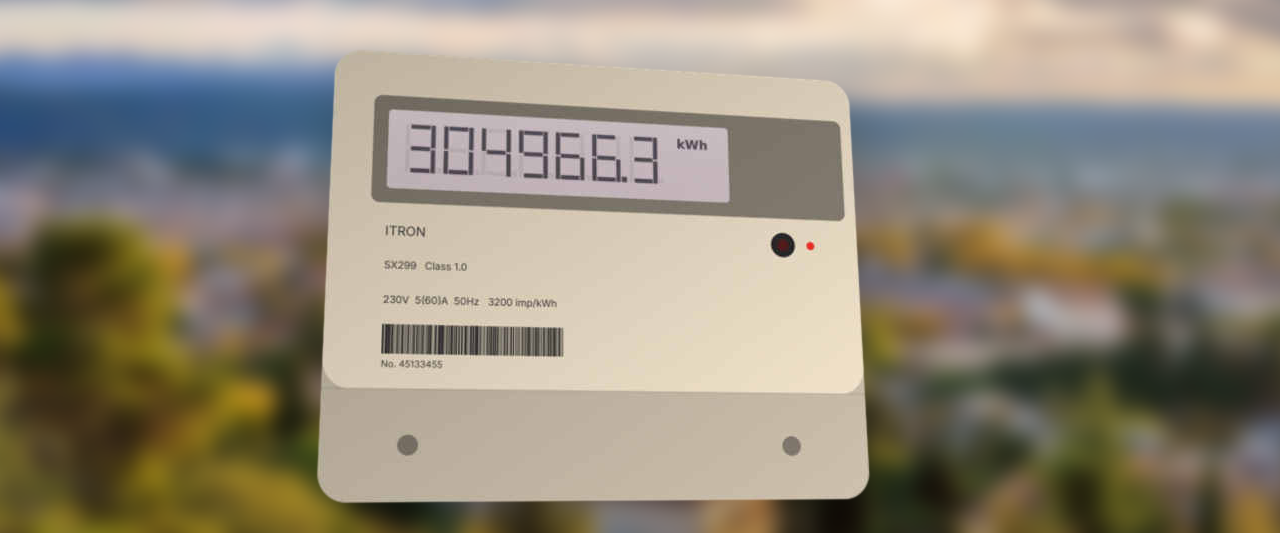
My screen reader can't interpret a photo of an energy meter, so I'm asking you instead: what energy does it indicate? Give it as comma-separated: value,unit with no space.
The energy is 304966.3,kWh
